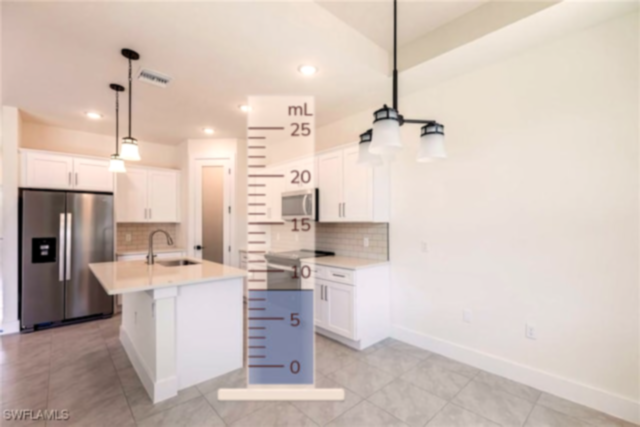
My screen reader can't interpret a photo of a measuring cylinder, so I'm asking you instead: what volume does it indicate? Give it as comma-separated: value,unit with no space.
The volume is 8,mL
